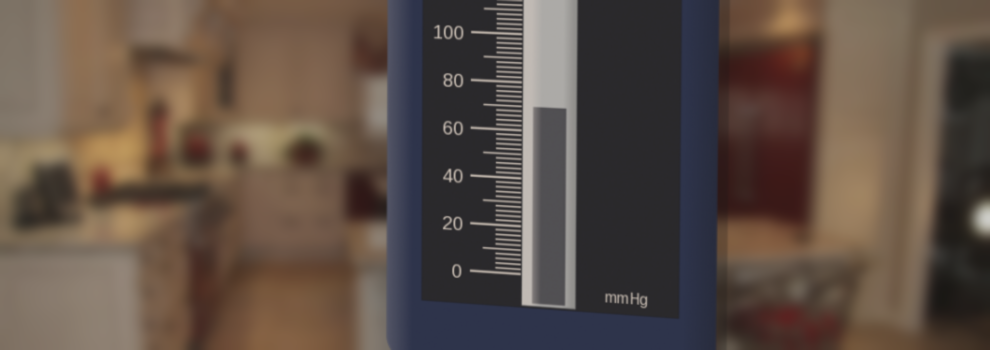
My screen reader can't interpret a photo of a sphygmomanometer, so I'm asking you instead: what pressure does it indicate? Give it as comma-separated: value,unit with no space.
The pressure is 70,mmHg
